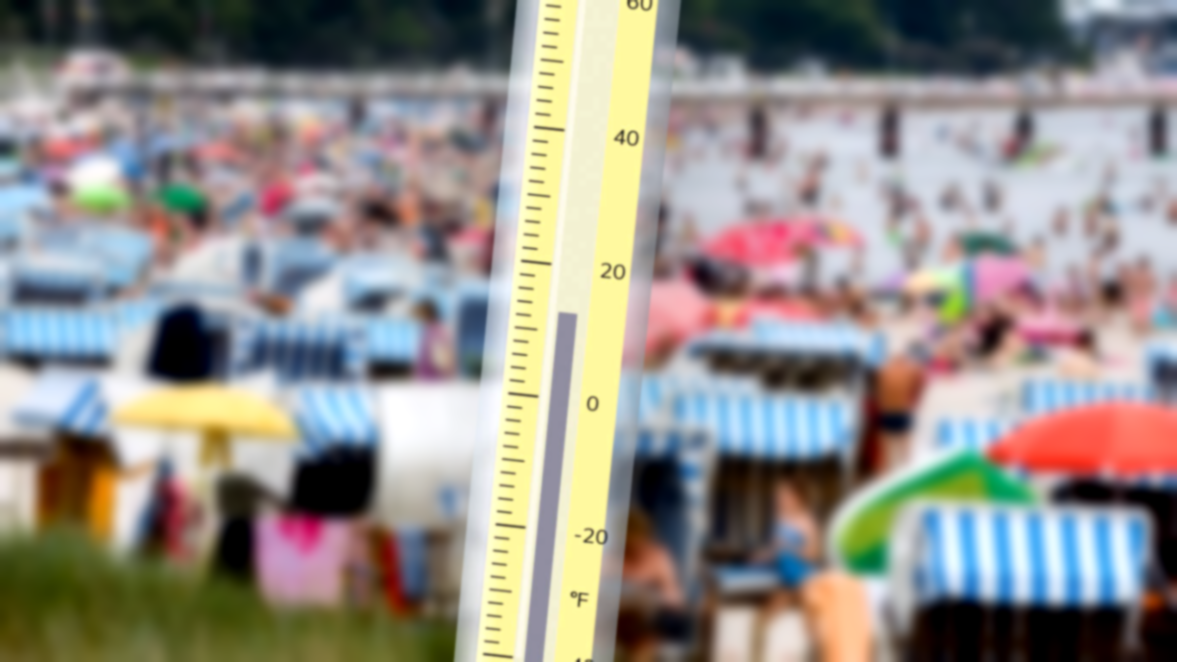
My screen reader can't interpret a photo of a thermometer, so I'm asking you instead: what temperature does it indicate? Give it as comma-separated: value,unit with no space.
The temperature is 13,°F
